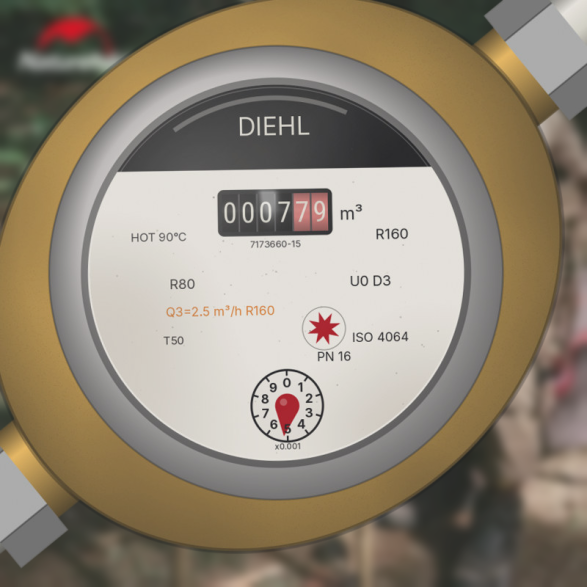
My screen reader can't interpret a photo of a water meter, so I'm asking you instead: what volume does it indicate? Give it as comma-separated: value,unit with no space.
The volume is 7.795,m³
